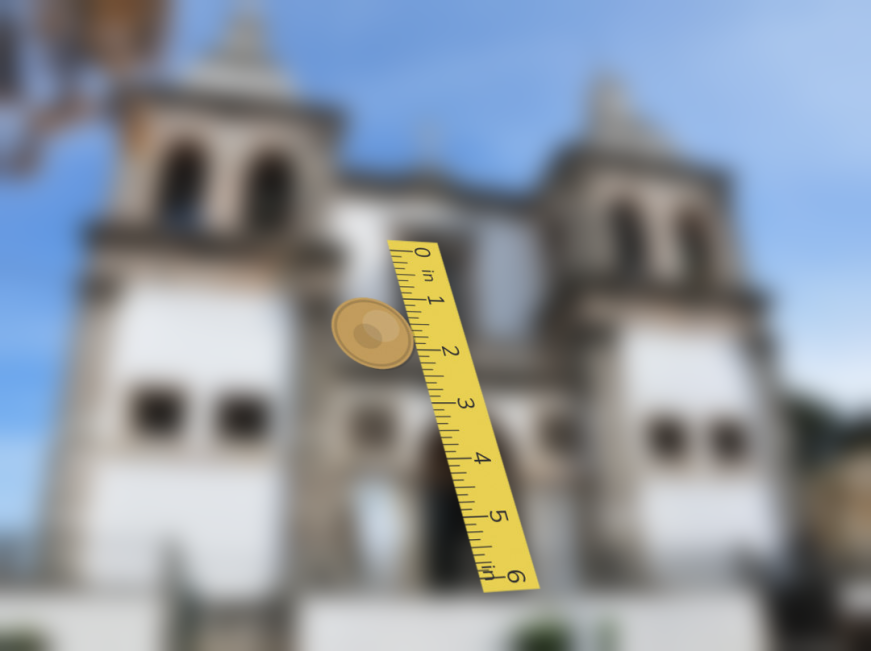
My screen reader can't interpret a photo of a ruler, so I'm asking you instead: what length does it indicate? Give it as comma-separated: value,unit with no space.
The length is 1.375,in
